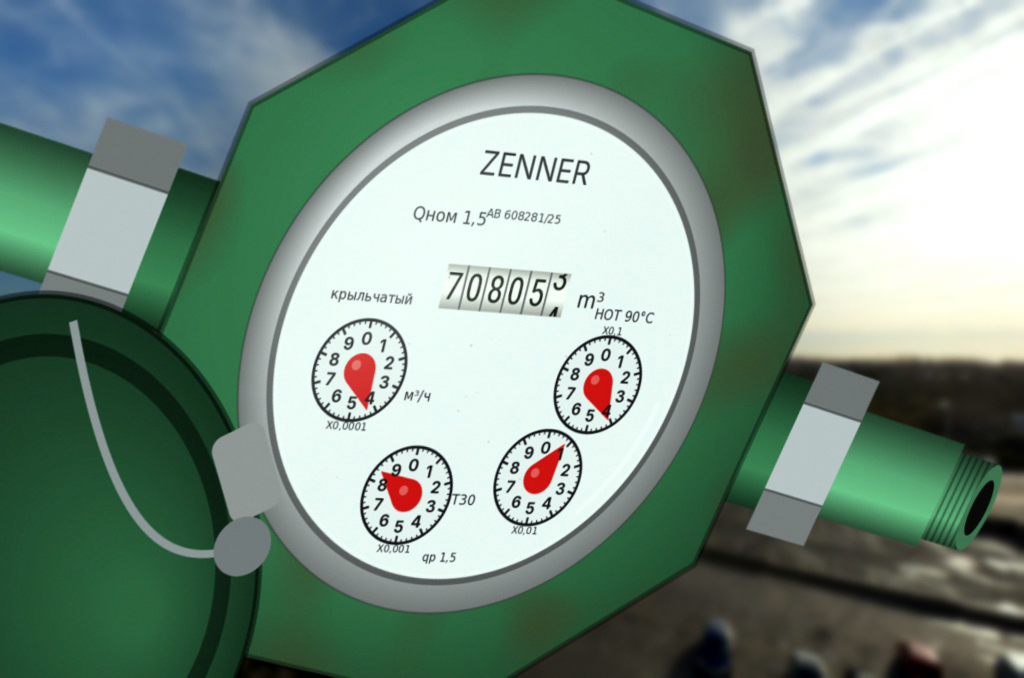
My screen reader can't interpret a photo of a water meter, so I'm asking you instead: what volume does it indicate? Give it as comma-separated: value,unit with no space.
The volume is 708053.4084,m³
